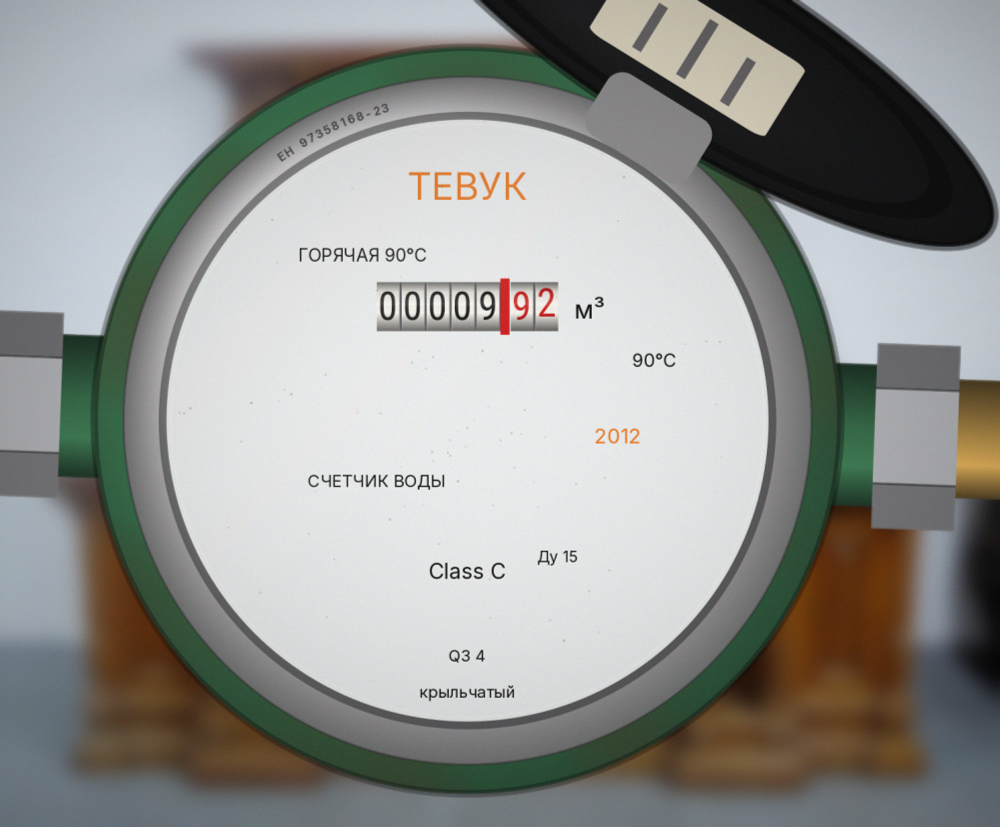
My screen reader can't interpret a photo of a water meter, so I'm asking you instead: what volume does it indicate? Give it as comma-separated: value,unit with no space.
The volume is 9.92,m³
